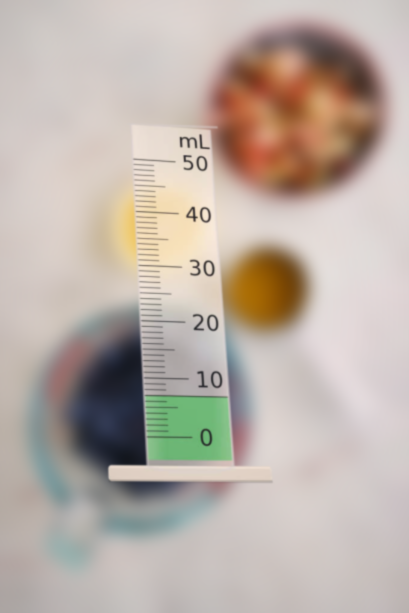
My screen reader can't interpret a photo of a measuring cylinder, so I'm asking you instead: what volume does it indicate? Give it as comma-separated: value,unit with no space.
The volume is 7,mL
